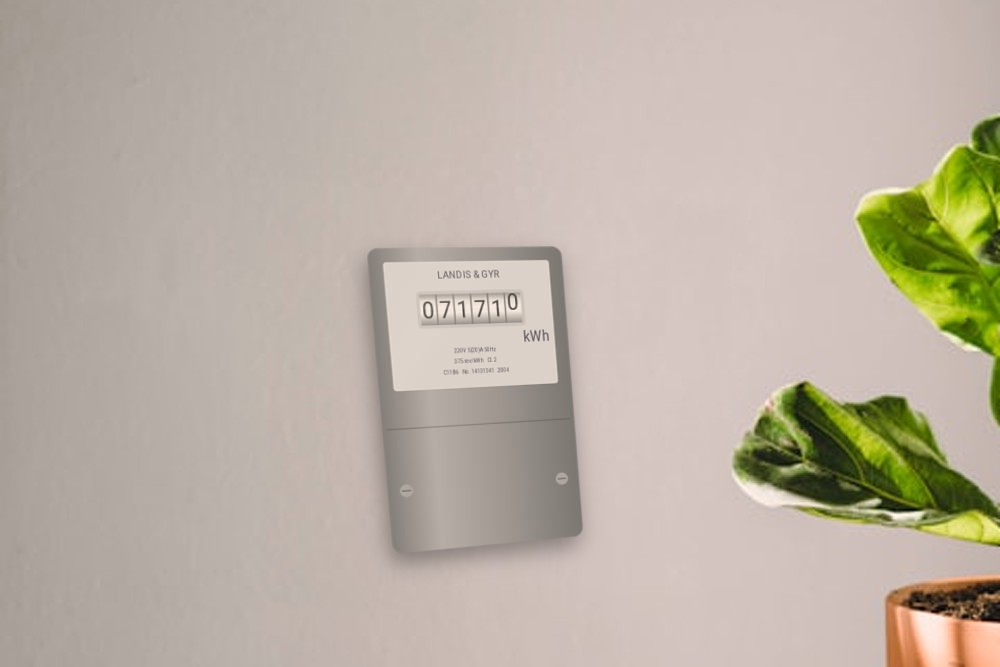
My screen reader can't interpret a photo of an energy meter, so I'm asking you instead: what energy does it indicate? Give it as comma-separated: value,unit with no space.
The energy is 71710,kWh
